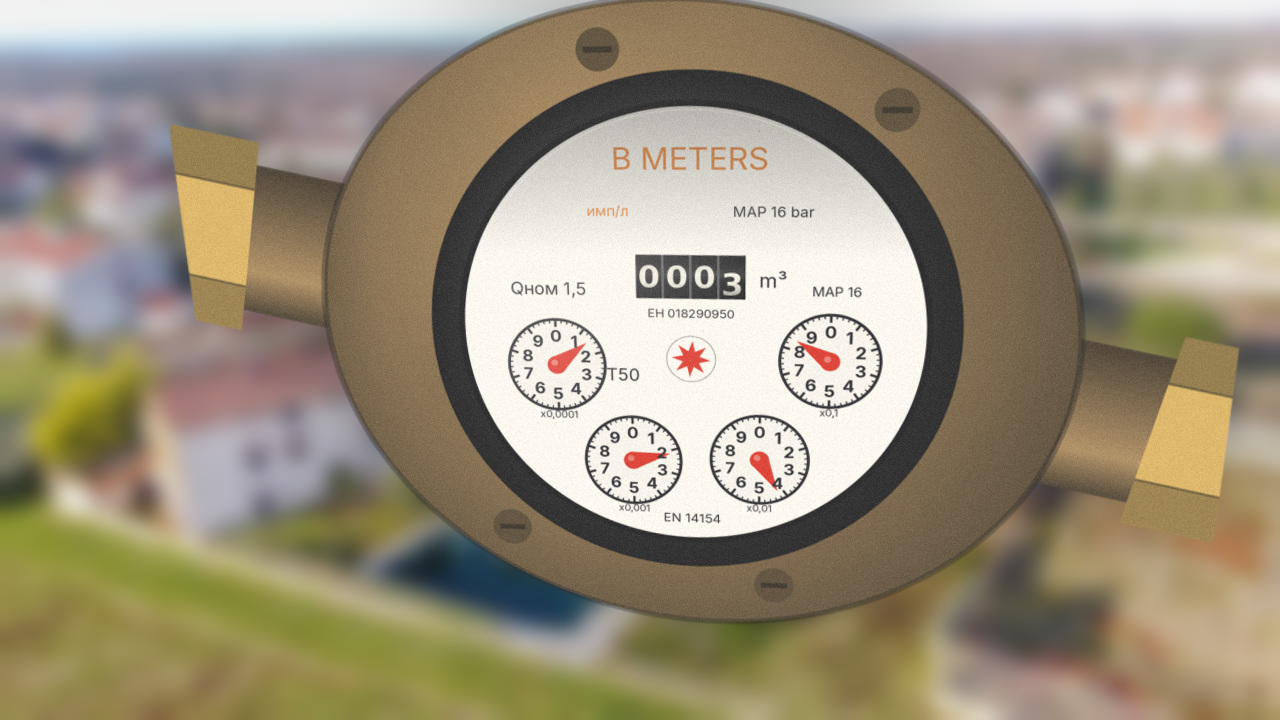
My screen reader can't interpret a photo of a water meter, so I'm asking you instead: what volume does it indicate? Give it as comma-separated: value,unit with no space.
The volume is 2.8421,m³
